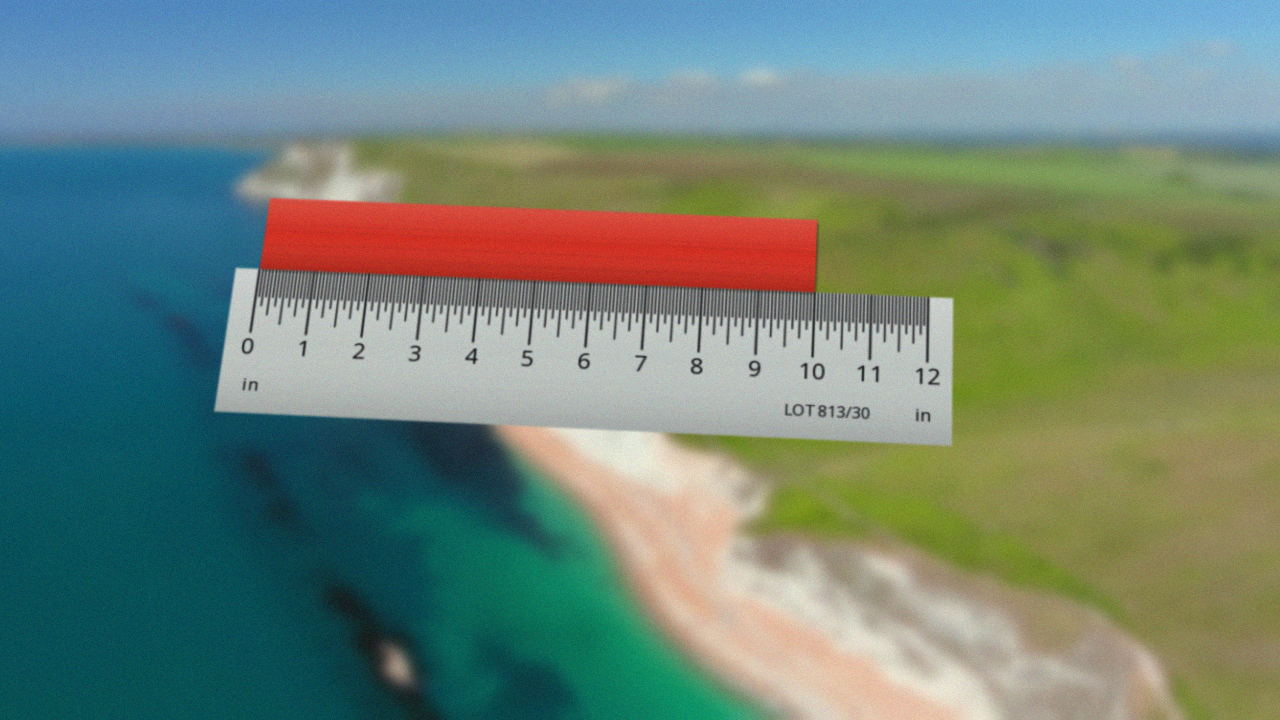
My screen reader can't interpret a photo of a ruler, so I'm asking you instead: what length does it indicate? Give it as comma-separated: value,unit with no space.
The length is 10,in
